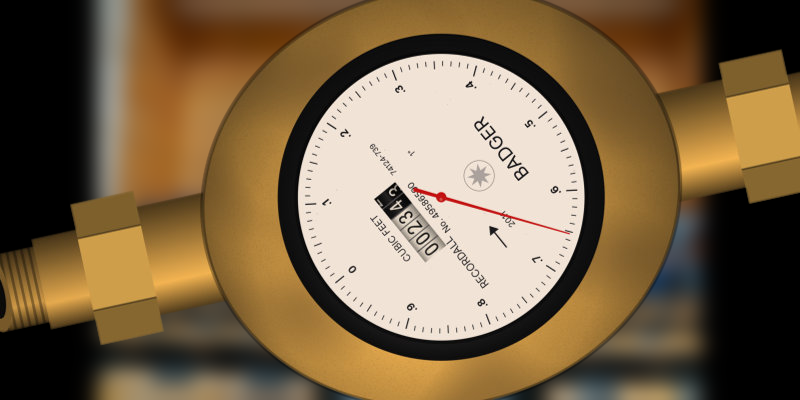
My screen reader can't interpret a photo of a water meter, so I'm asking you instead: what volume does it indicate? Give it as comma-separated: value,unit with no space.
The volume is 2342.65,ft³
